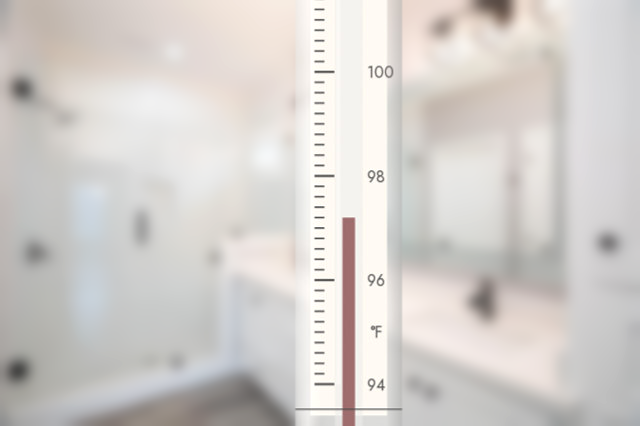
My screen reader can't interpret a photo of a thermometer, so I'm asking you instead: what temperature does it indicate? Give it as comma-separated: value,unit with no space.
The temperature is 97.2,°F
